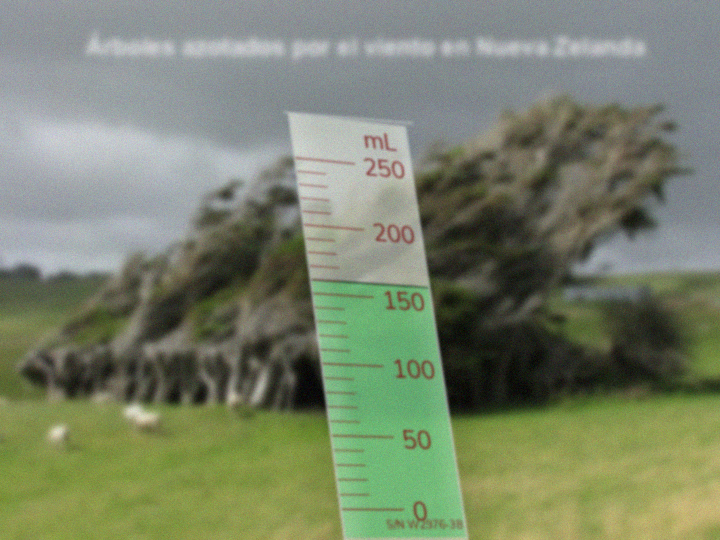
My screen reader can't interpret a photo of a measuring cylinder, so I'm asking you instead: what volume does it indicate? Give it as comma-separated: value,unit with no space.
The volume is 160,mL
